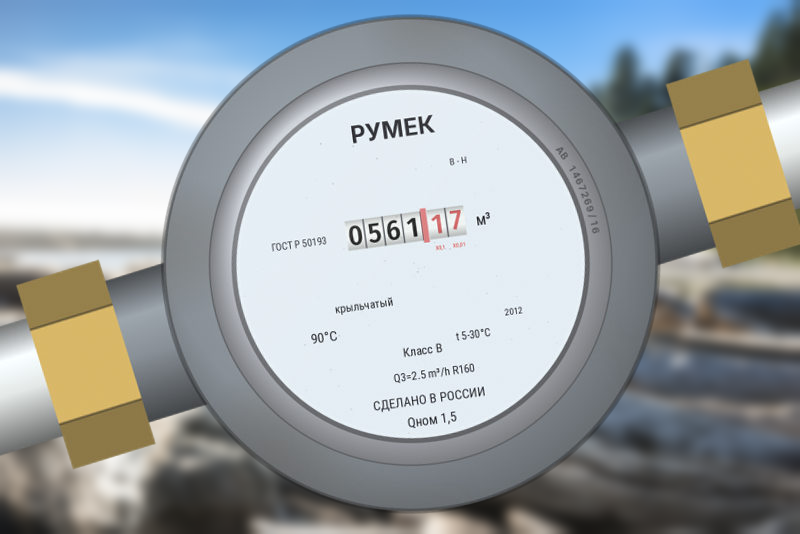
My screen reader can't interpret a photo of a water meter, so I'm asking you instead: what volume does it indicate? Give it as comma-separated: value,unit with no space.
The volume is 561.17,m³
